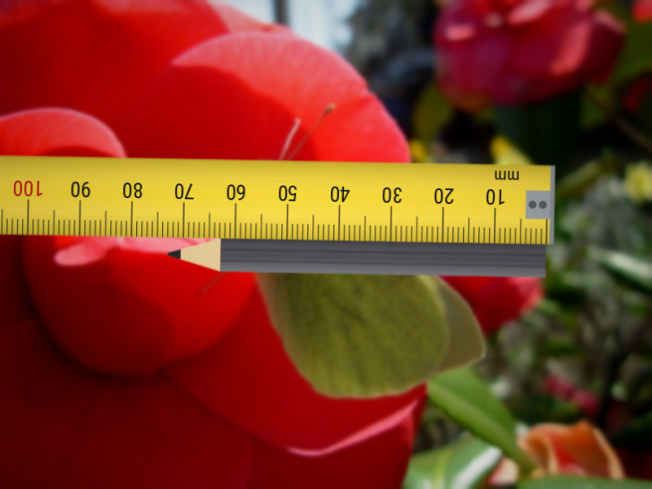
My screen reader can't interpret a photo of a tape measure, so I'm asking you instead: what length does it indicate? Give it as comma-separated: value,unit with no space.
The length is 73,mm
